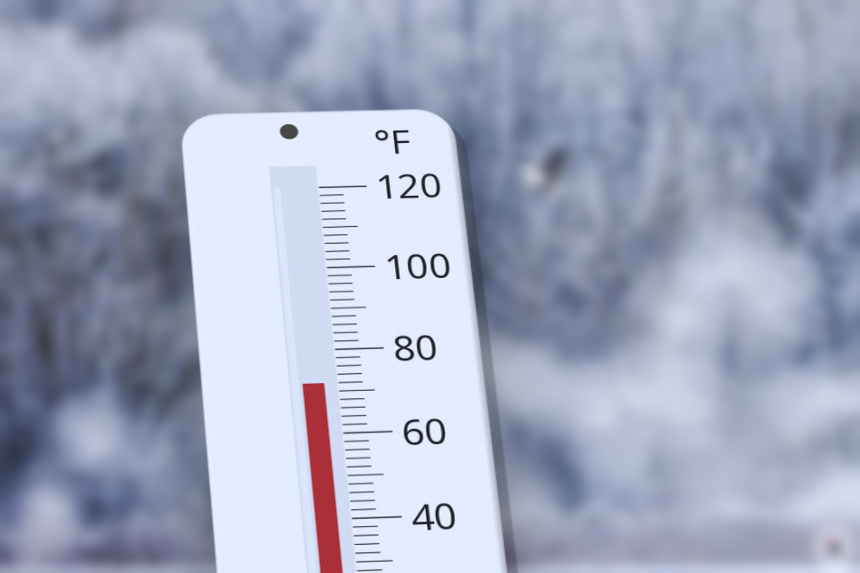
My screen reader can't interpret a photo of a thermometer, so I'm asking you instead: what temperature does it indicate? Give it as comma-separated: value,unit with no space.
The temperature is 72,°F
